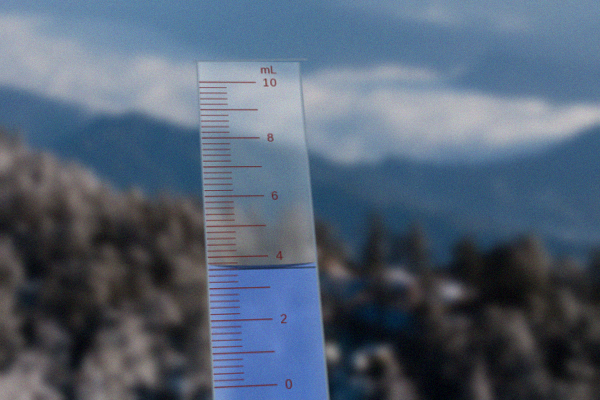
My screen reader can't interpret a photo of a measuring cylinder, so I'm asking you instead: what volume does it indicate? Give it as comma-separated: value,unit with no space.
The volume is 3.6,mL
